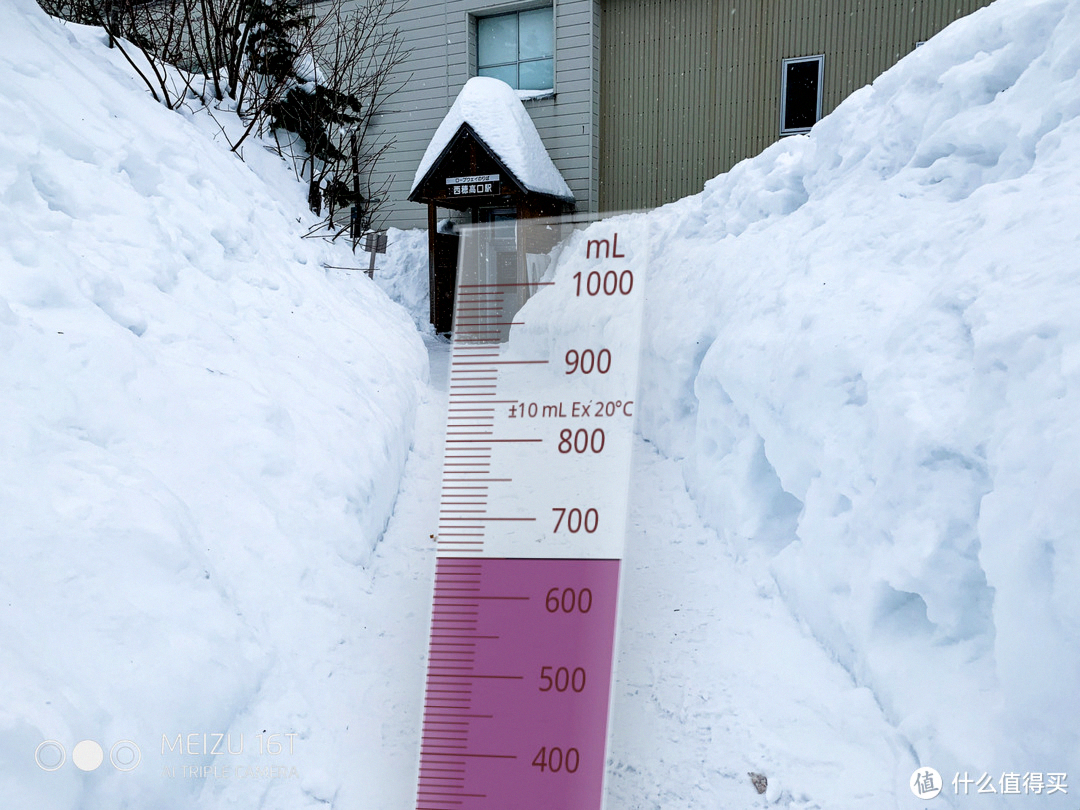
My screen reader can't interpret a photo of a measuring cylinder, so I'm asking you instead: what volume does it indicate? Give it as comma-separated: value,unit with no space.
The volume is 650,mL
